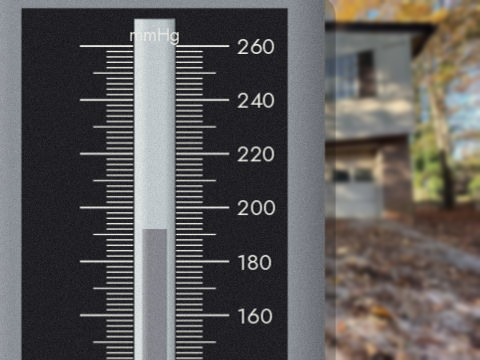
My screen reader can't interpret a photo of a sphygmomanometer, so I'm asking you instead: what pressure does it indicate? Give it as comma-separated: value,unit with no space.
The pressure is 192,mmHg
